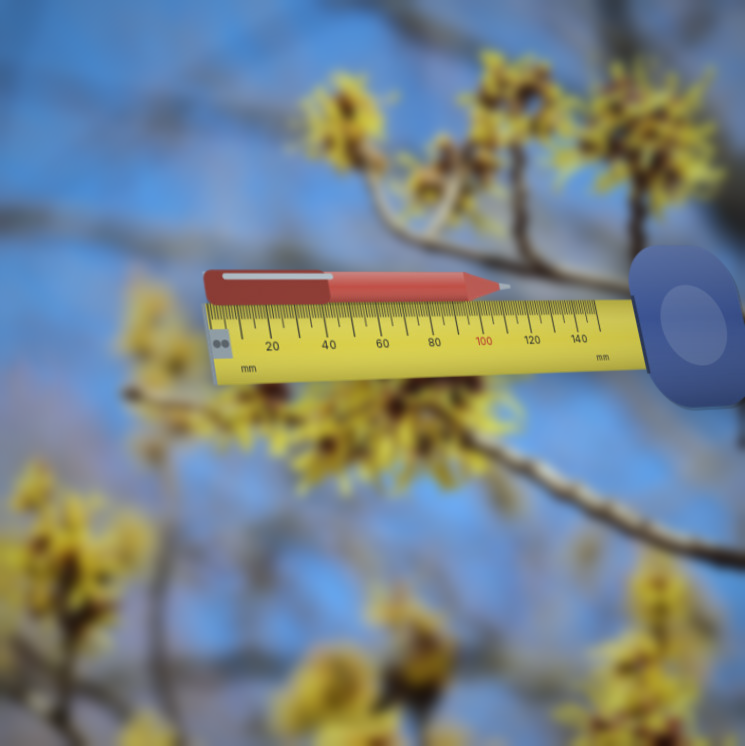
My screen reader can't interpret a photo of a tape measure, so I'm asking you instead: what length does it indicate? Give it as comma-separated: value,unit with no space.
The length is 115,mm
